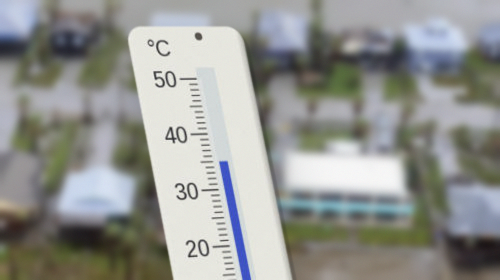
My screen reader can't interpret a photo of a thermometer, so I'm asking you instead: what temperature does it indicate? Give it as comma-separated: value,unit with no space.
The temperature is 35,°C
